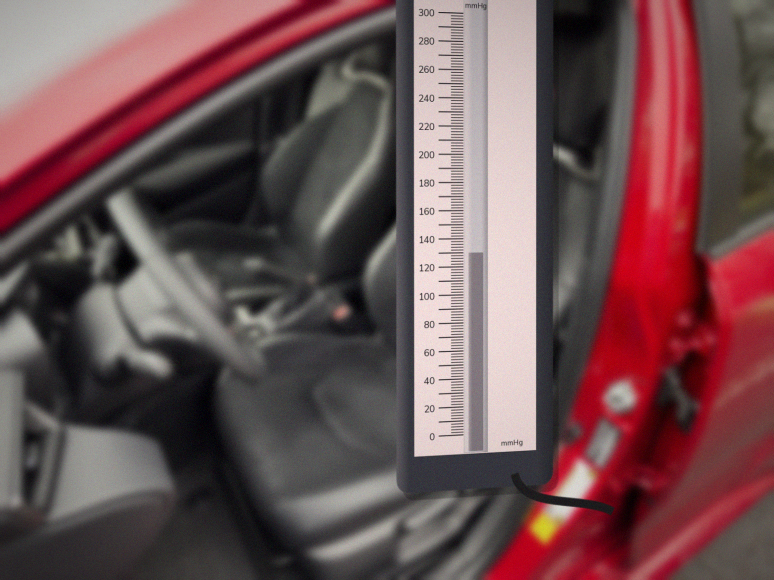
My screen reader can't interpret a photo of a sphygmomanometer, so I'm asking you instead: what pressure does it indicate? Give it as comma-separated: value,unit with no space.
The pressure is 130,mmHg
